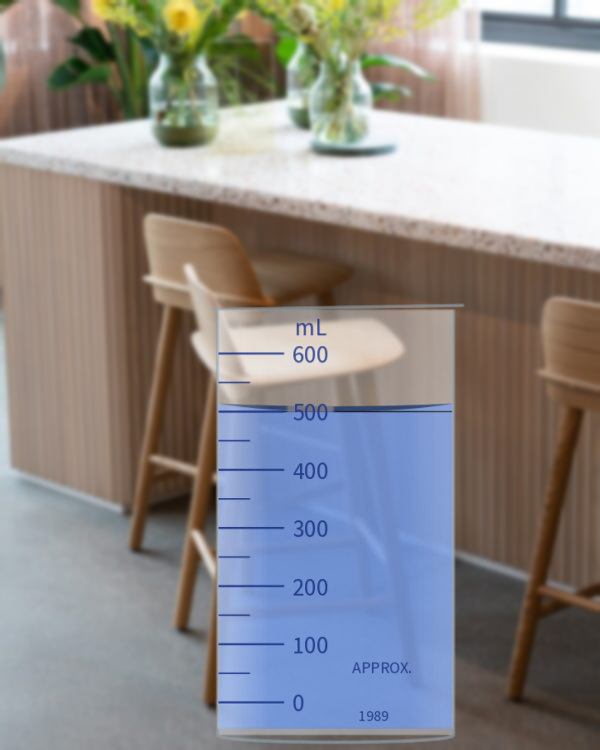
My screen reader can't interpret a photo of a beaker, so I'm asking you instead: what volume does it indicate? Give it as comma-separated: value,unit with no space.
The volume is 500,mL
